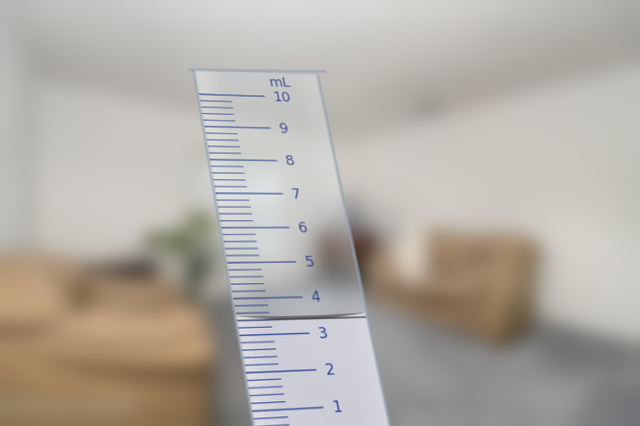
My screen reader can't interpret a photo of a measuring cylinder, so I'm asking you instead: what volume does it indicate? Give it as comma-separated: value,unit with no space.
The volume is 3.4,mL
